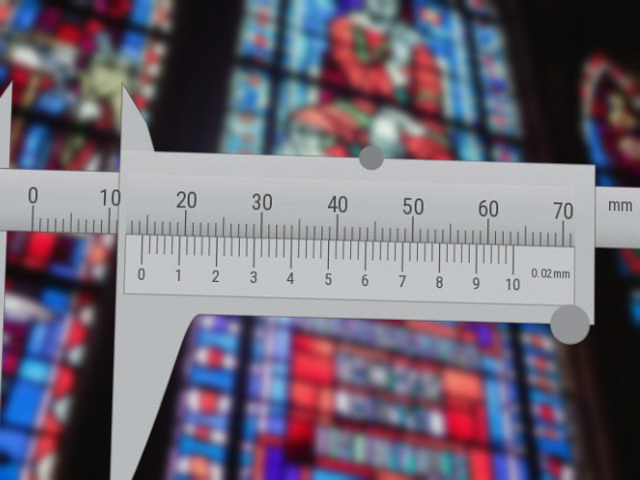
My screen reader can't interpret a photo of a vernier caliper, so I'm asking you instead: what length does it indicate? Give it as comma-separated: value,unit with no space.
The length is 14.4,mm
